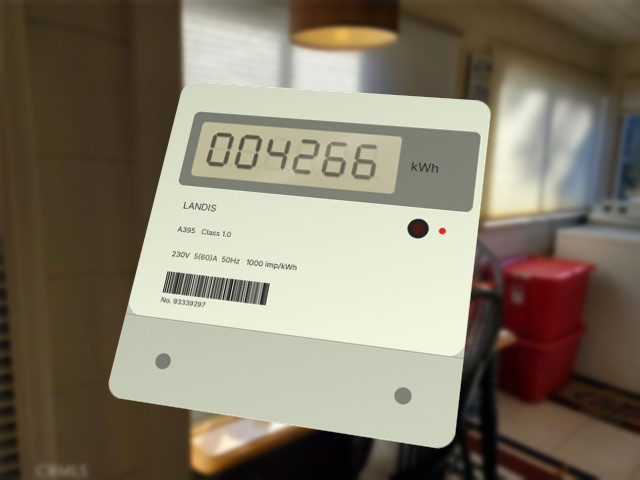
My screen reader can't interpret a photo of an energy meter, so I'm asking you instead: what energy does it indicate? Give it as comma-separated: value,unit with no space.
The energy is 4266,kWh
